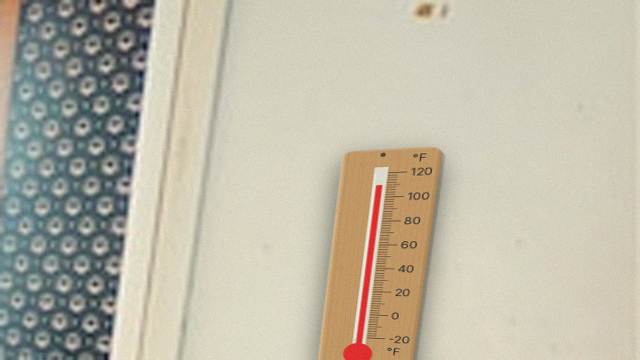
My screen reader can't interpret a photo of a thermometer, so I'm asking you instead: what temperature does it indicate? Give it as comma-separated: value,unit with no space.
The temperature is 110,°F
